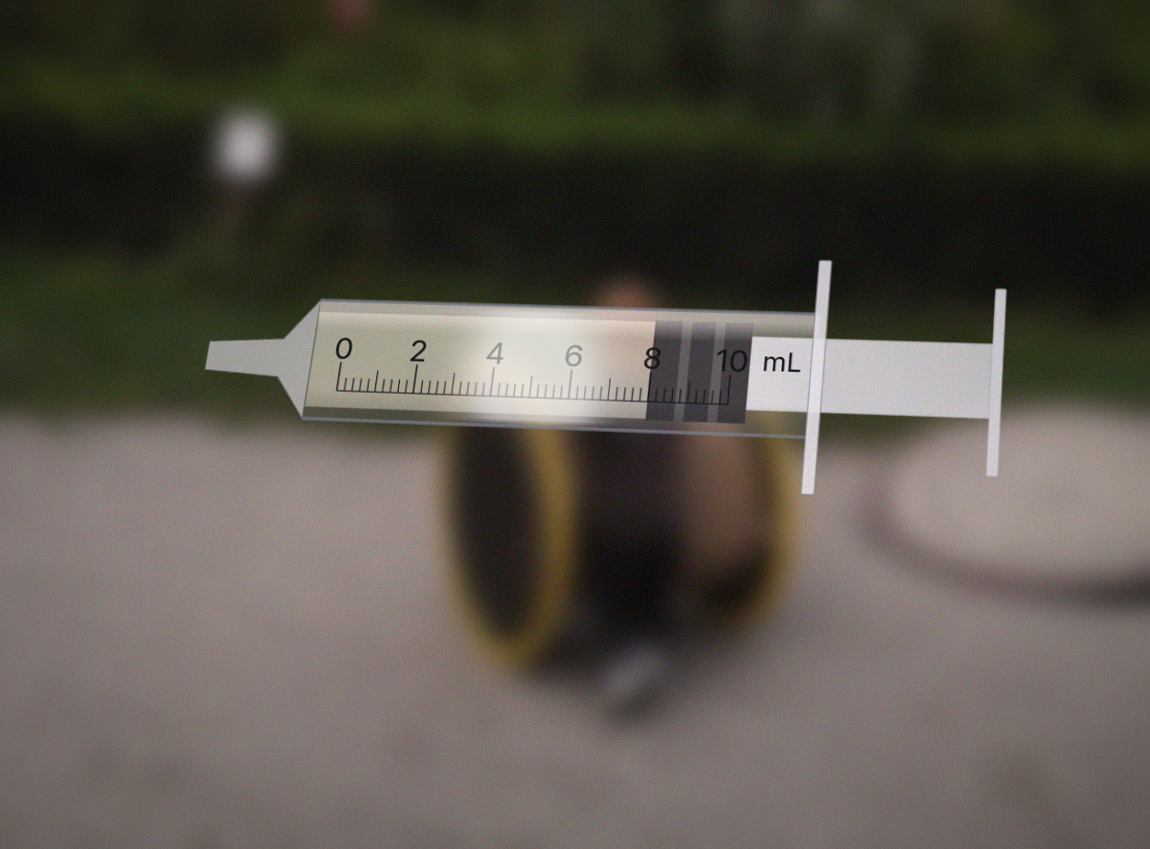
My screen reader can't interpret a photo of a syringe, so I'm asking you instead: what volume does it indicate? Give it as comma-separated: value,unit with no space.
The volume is 8,mL
